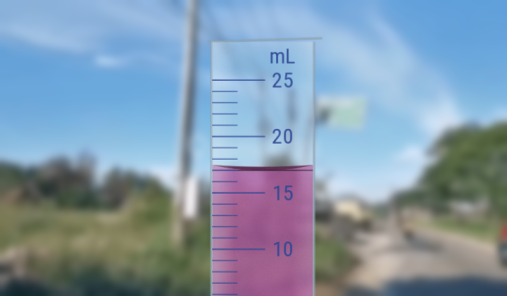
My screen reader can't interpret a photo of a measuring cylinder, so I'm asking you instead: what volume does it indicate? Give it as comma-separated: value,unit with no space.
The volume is 17,mL
